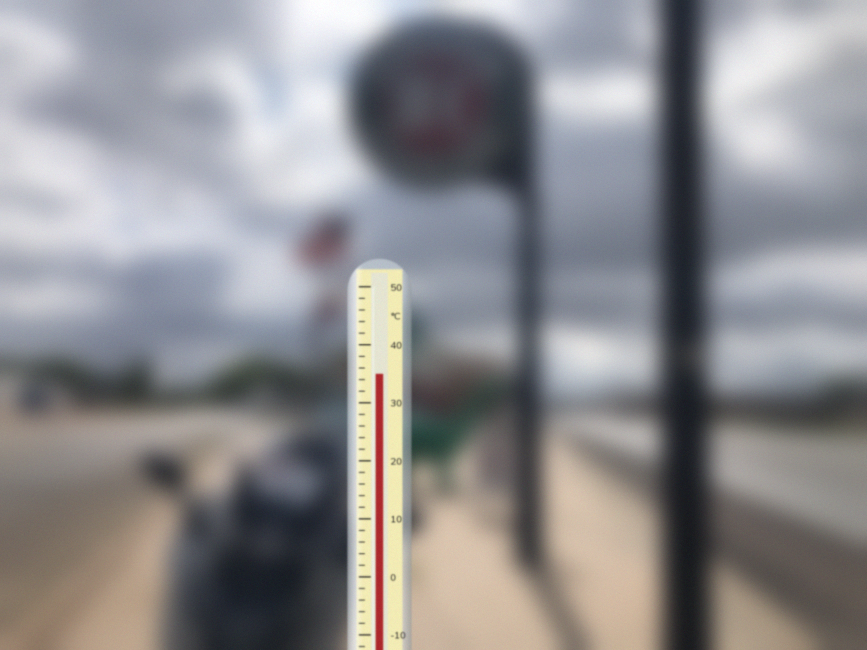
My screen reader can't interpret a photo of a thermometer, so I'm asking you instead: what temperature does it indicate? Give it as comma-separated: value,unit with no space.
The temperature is 35,°C
